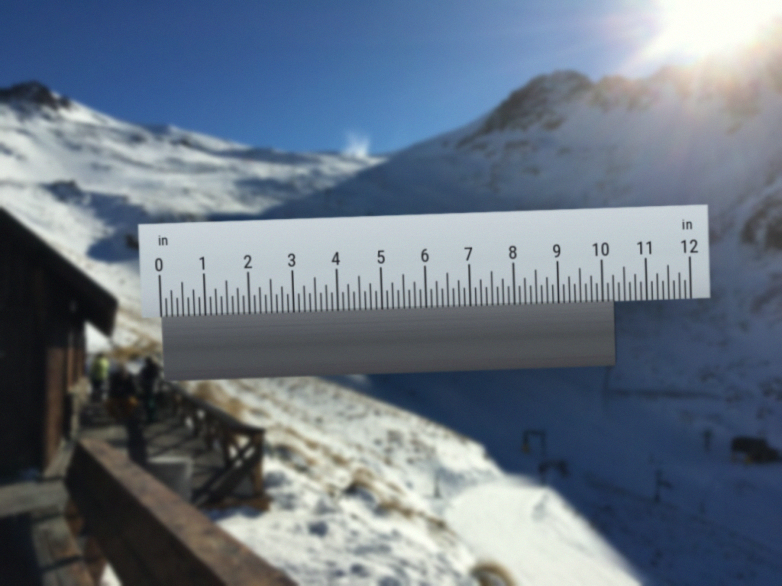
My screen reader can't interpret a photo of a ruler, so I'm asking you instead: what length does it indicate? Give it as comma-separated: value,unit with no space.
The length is 10.25,in
